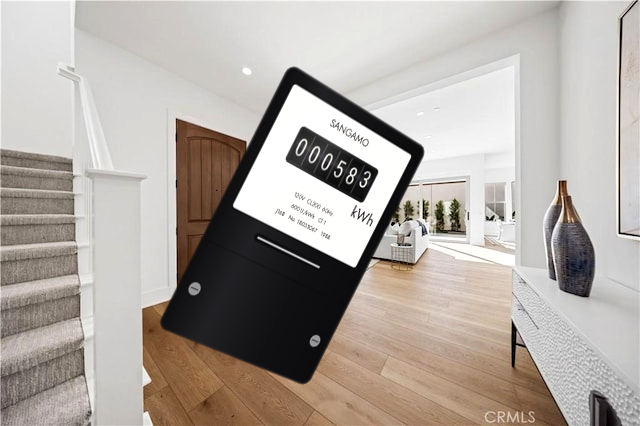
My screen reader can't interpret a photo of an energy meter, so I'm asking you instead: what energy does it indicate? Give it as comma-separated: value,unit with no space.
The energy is 583,kWh
